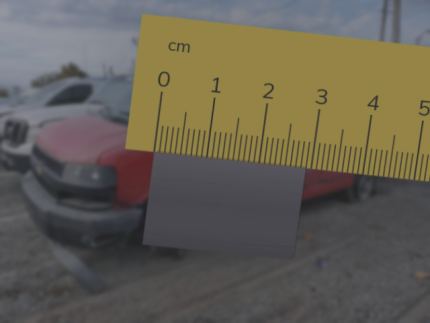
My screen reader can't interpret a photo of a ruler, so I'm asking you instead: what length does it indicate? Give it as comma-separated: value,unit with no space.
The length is 2.9,cm
